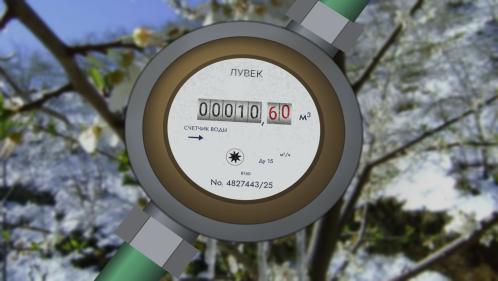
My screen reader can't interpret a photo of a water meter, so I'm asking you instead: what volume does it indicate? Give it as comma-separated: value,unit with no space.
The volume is 10.60,m³
